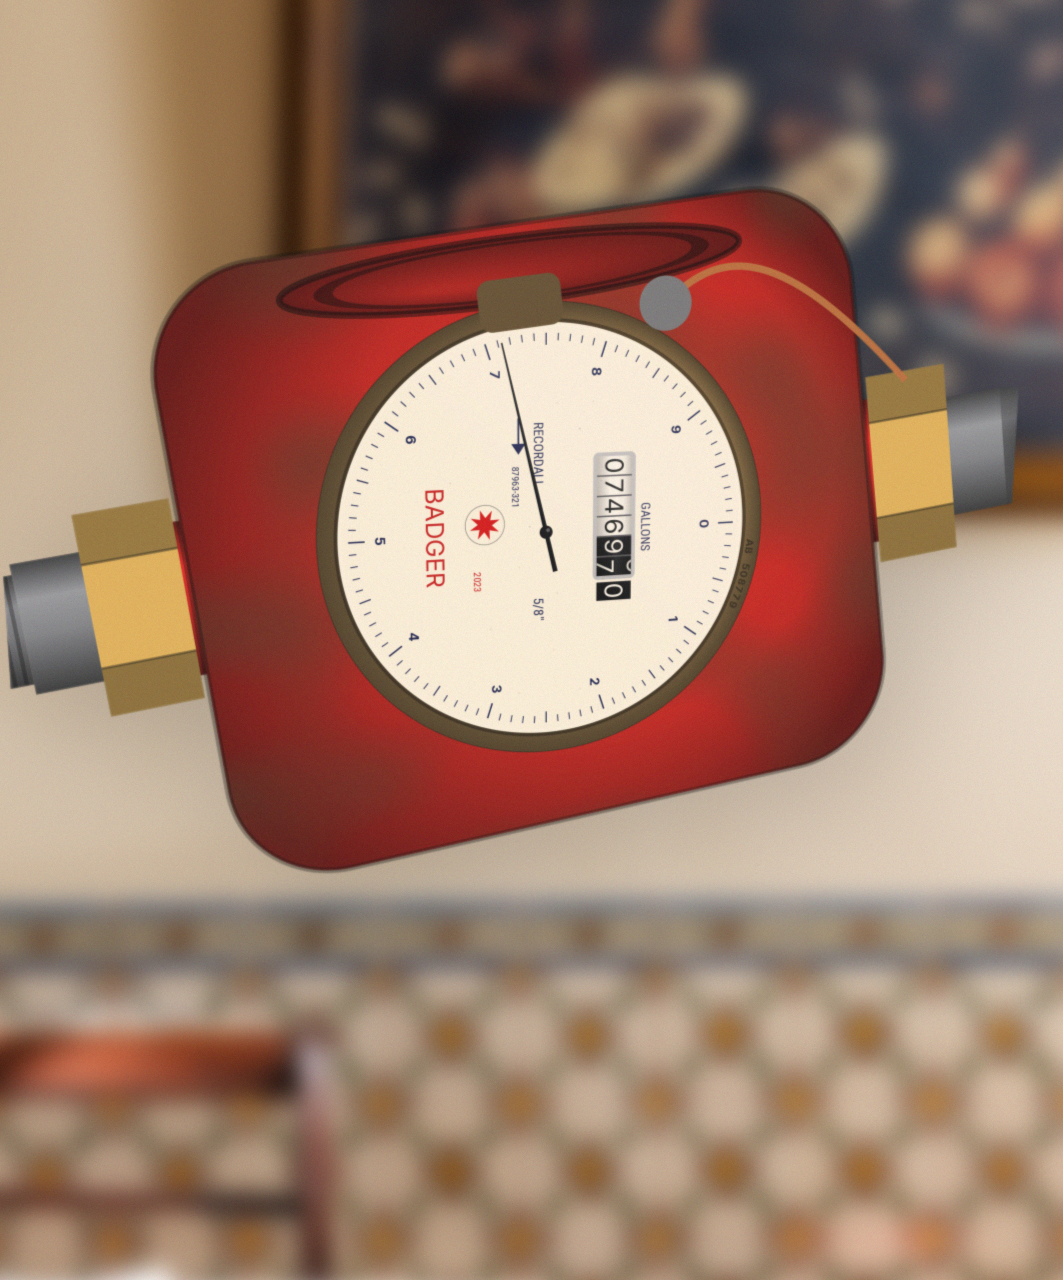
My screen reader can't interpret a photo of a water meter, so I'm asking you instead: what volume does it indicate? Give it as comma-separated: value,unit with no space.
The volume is 746967.1,gal
